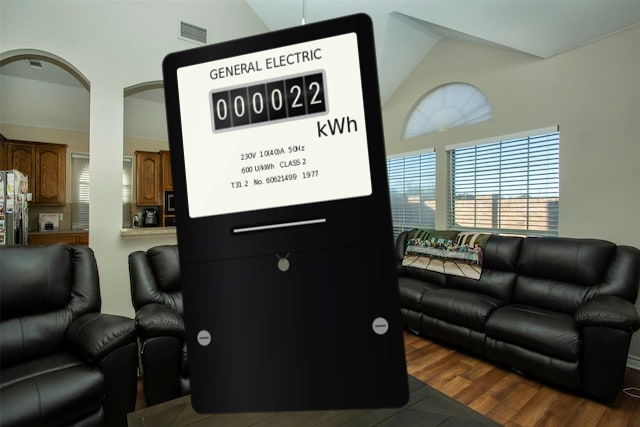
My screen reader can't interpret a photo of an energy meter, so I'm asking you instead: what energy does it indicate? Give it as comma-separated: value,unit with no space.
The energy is 22,kWh
